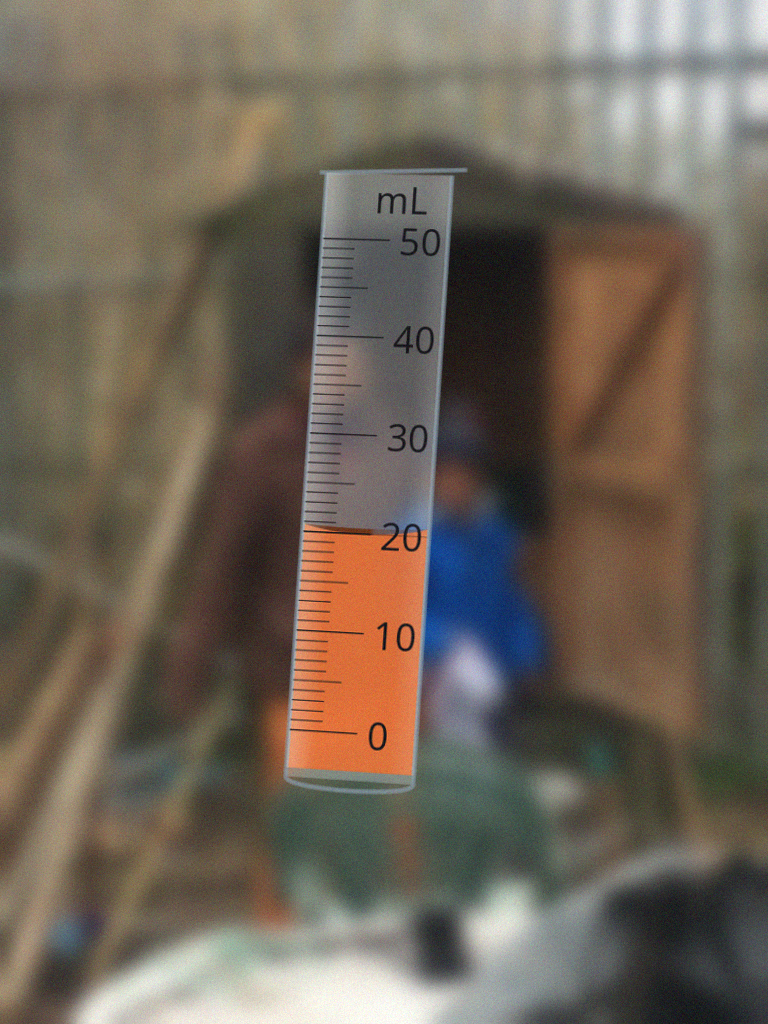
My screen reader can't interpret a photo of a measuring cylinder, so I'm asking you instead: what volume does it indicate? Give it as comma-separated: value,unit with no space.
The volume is 20,mL
